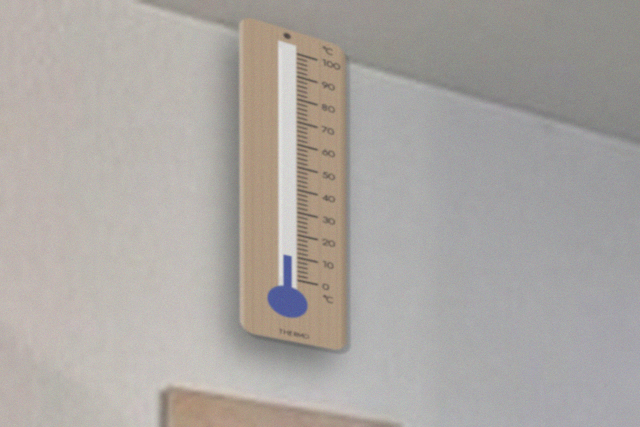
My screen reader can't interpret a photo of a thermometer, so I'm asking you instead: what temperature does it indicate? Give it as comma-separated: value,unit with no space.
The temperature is 10,°C
